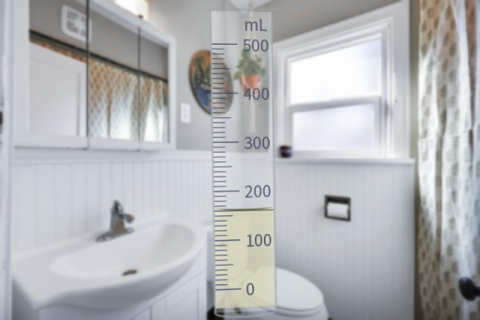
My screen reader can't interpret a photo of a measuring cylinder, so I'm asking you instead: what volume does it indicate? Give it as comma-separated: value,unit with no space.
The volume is 160,mL
